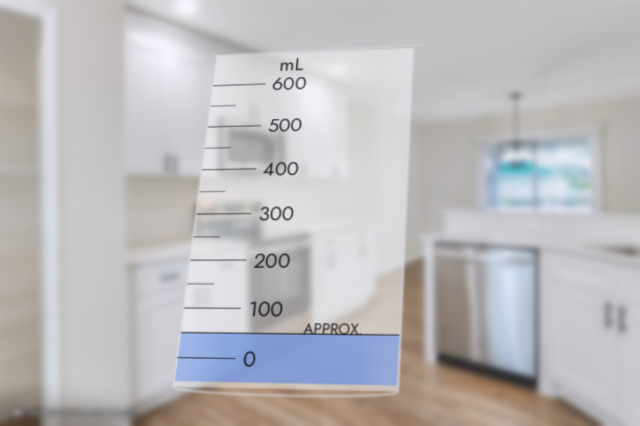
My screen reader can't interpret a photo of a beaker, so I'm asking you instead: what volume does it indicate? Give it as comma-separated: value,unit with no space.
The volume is 50,mL
